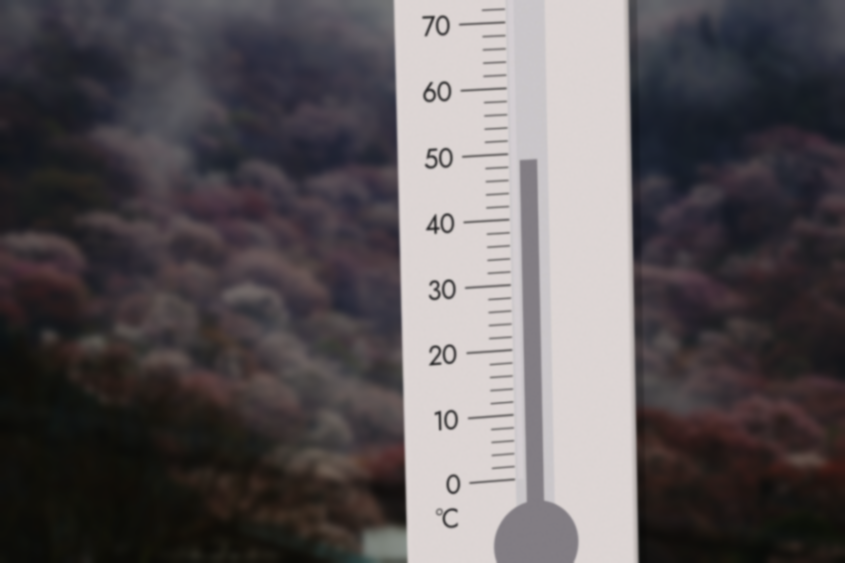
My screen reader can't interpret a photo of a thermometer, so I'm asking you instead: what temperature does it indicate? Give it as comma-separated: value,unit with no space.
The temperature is 49,°C
